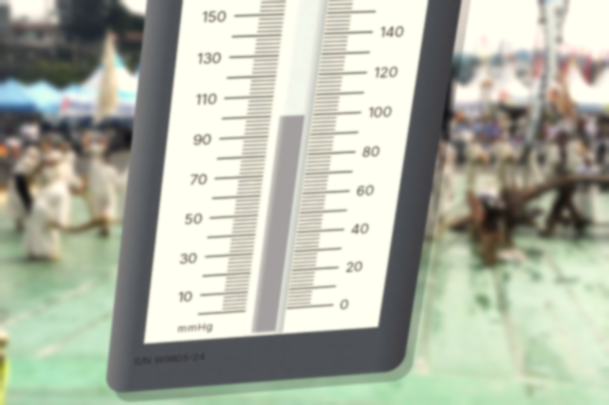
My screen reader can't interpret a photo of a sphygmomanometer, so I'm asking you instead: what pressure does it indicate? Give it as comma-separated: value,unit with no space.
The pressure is 100,mmHg
